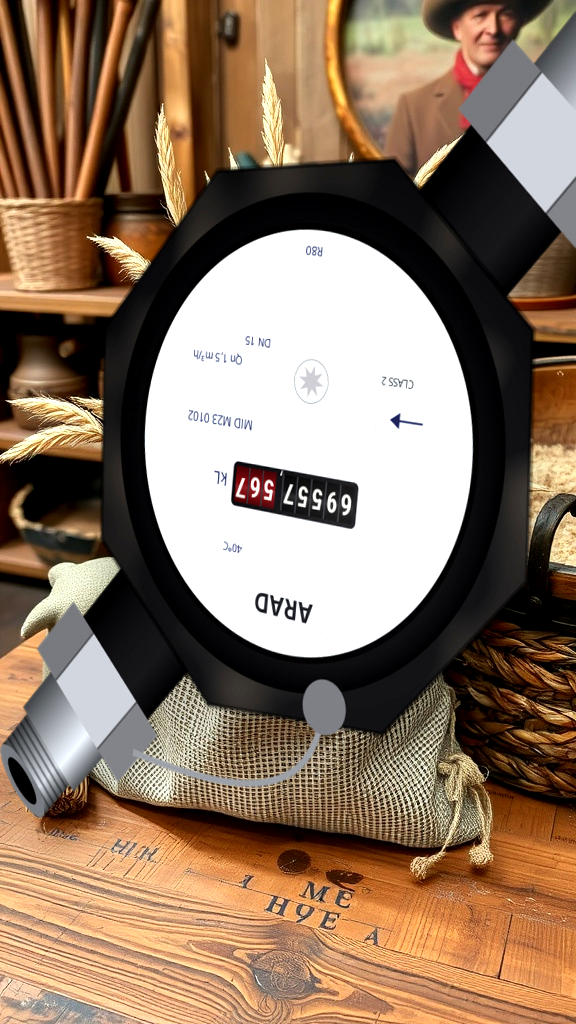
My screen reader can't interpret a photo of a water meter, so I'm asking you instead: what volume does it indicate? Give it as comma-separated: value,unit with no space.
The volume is 69557.567,kL
